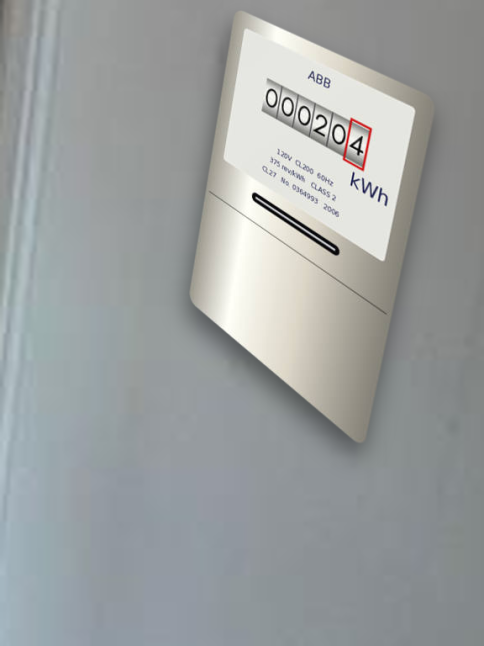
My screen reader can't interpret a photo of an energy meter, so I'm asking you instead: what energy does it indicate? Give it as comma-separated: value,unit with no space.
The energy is 20.4,kWh
